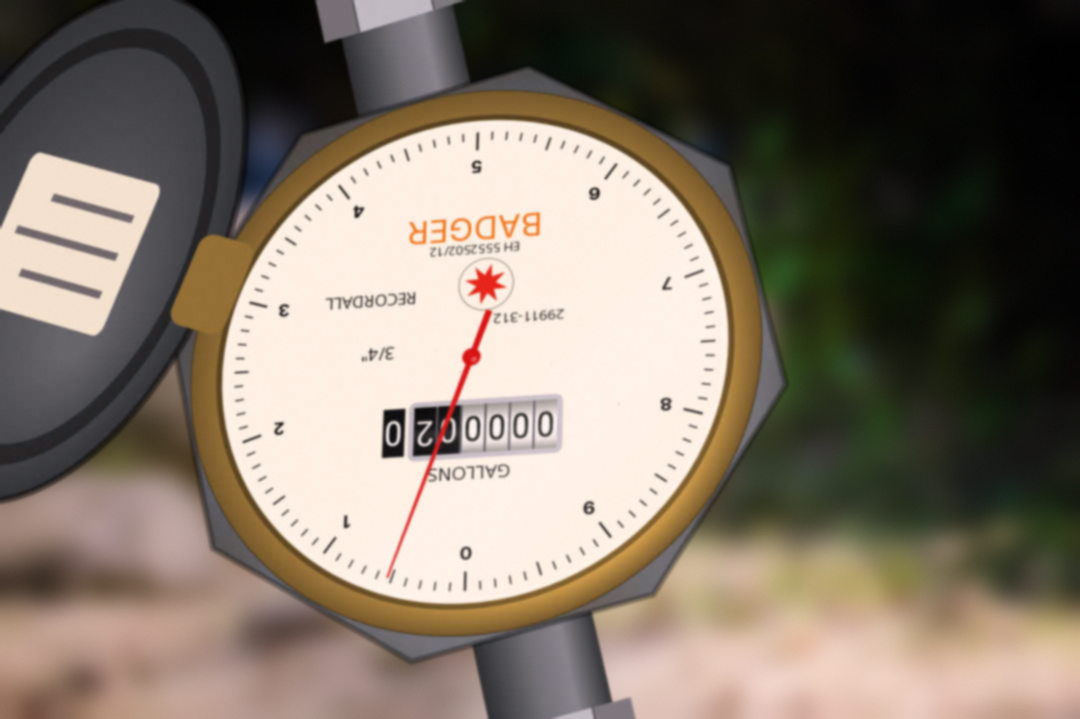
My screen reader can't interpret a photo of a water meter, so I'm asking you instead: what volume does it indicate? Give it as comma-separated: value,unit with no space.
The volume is 20.5,gal
